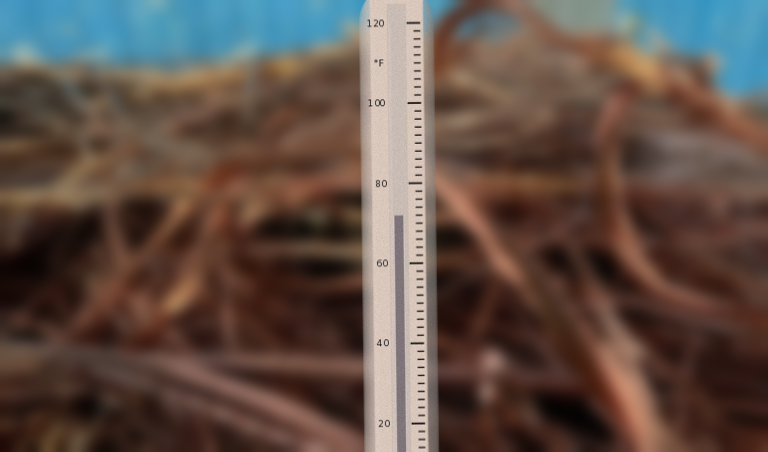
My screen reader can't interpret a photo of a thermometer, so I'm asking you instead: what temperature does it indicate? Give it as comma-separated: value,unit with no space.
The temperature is 72,°F
